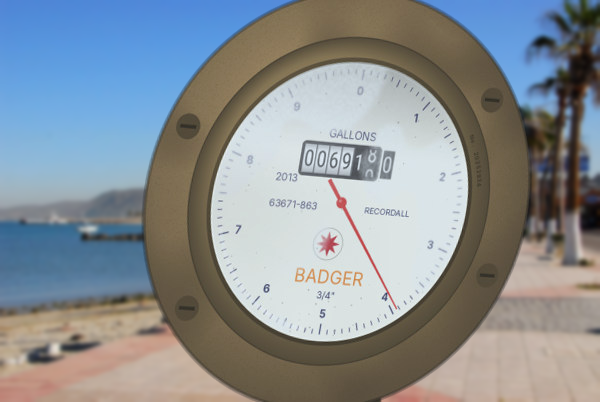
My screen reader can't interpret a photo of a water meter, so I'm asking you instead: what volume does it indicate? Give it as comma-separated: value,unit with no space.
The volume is 69183.9,gal
